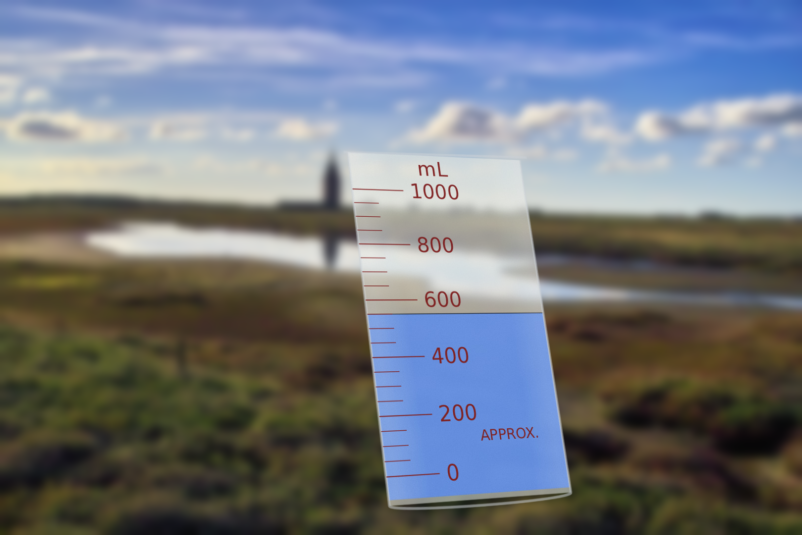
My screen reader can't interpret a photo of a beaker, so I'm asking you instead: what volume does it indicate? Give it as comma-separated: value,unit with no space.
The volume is 550,mL
